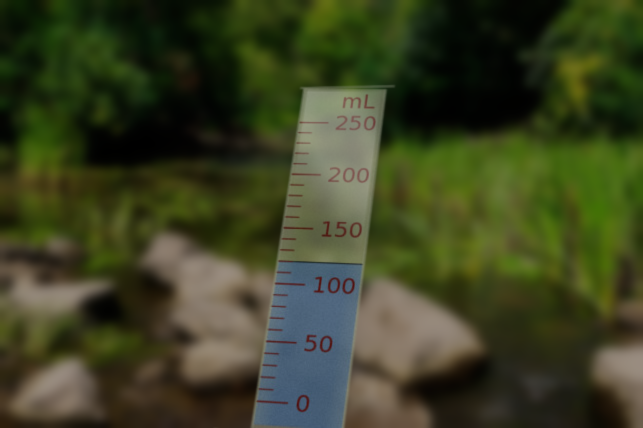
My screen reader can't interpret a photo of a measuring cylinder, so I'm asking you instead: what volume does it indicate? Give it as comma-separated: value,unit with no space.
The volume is 120,mL
